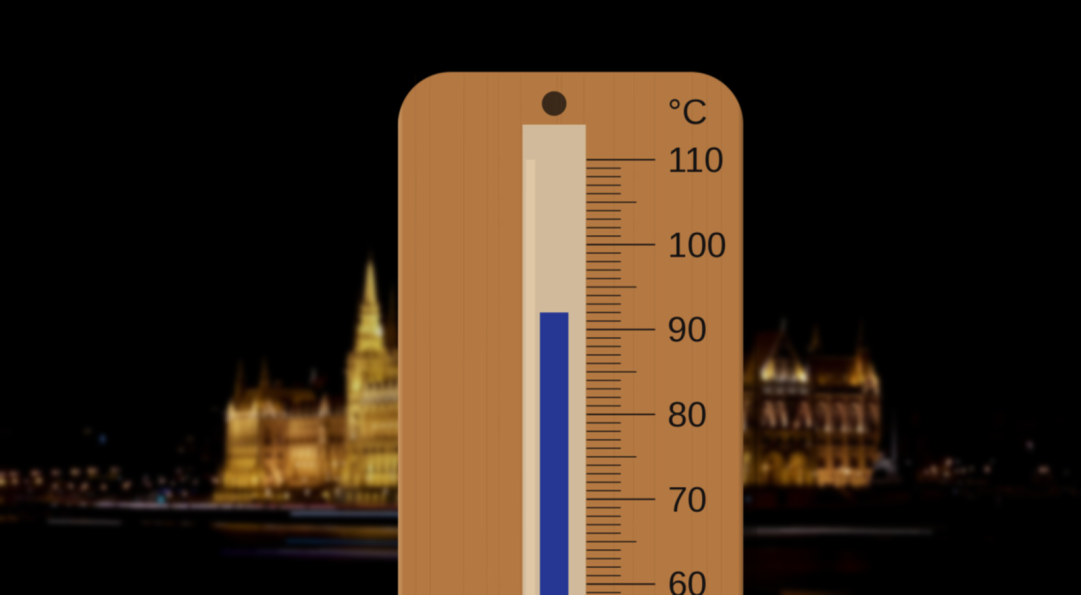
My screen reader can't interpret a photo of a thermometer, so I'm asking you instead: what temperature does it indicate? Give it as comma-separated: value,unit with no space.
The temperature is 92,°C
